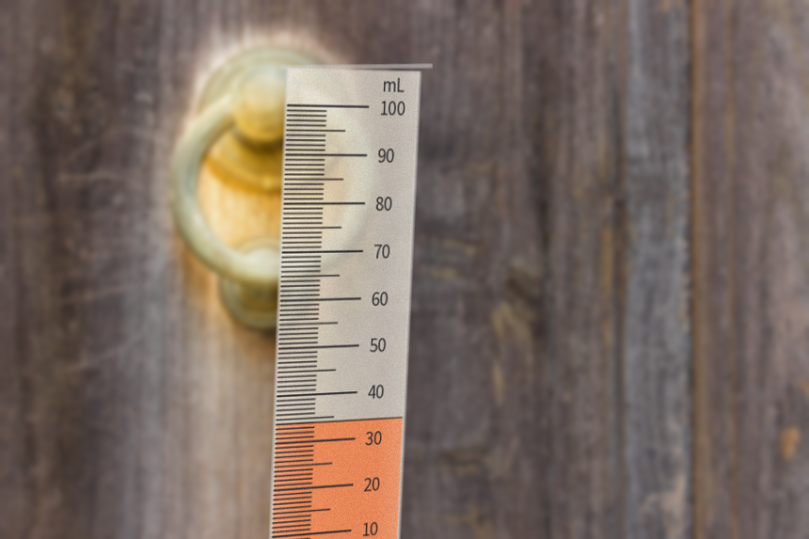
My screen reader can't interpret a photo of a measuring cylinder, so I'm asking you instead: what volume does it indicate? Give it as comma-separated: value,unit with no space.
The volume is 34,mL
